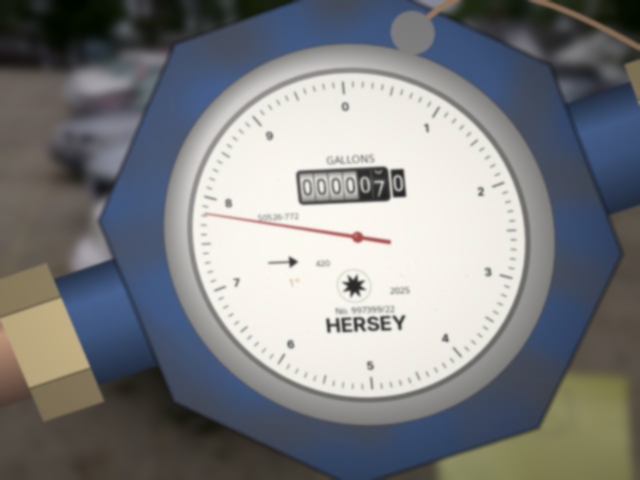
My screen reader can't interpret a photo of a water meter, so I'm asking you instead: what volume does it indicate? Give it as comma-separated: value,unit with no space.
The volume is 67.8,gal
